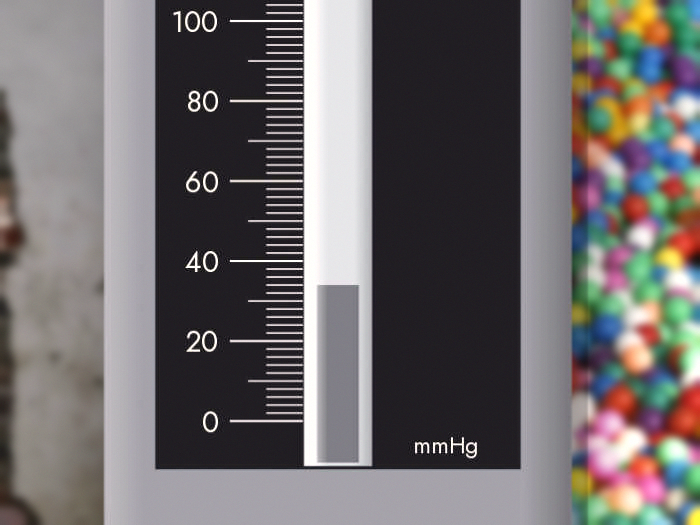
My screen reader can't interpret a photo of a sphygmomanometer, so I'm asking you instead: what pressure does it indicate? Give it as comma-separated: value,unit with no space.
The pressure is 34,mmHg
